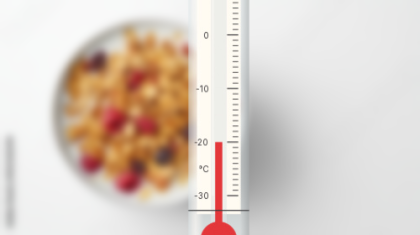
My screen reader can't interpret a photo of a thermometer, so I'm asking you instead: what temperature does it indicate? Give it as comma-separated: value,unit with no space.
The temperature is -20,°C
